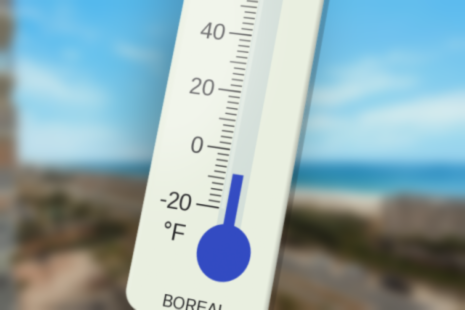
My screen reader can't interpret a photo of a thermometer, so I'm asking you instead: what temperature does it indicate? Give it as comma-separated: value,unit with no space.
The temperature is -8,°F
